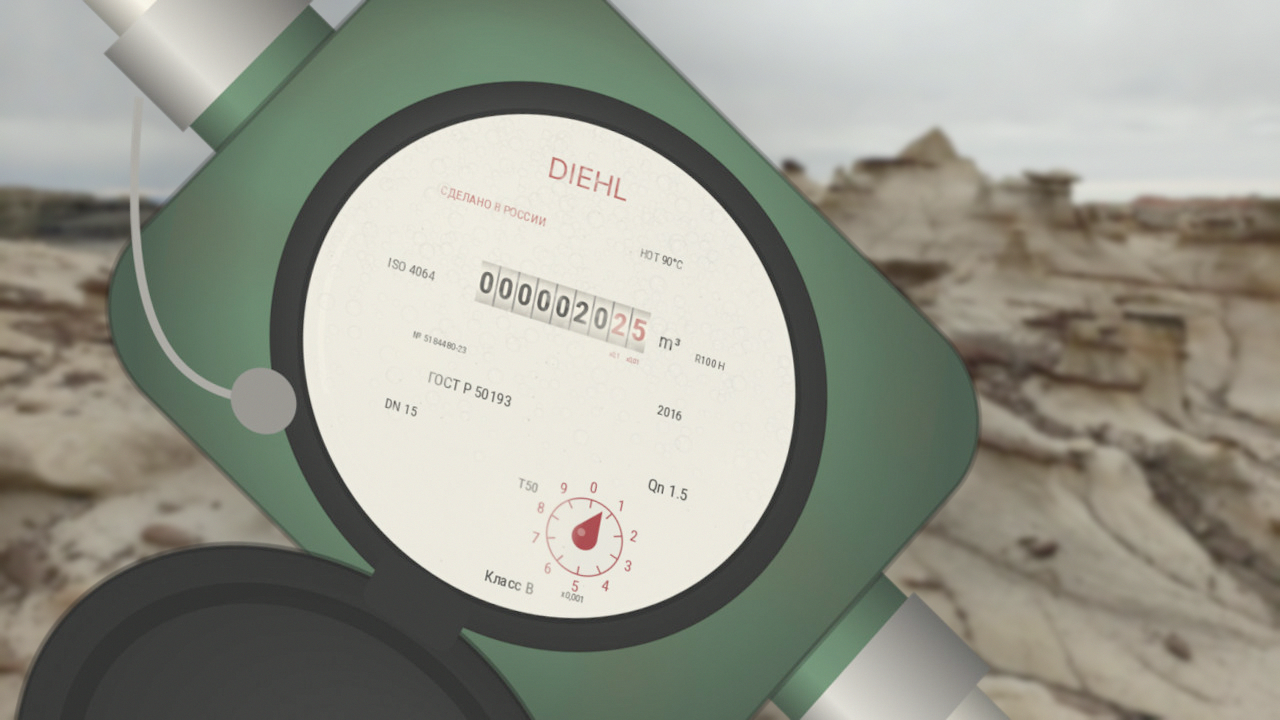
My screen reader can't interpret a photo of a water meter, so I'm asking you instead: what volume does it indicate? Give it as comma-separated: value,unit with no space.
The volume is 20.250,m³
